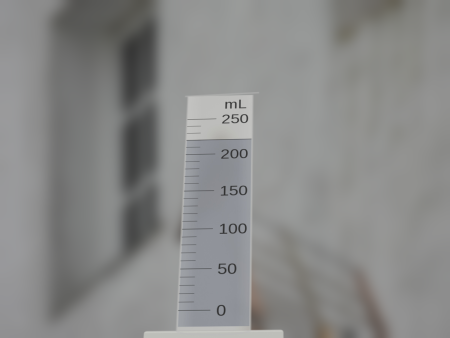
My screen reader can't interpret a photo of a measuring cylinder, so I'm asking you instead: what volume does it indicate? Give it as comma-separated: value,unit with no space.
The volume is 220,mL
